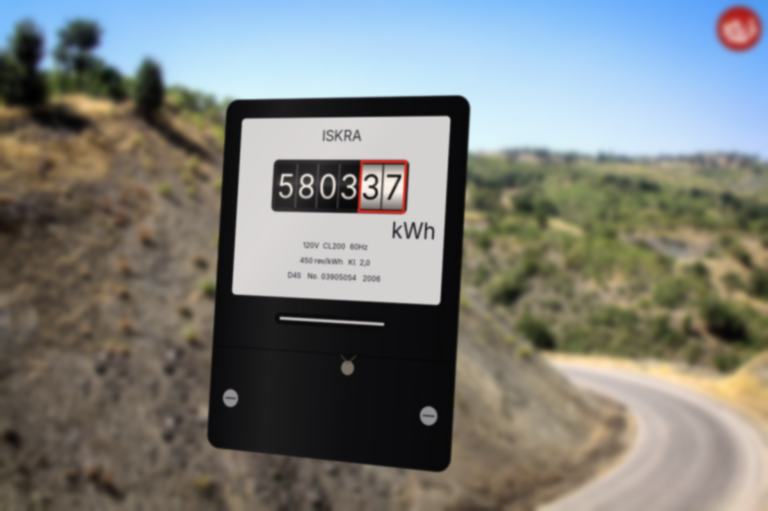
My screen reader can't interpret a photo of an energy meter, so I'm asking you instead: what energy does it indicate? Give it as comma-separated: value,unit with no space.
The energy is 5803.37,kWh
